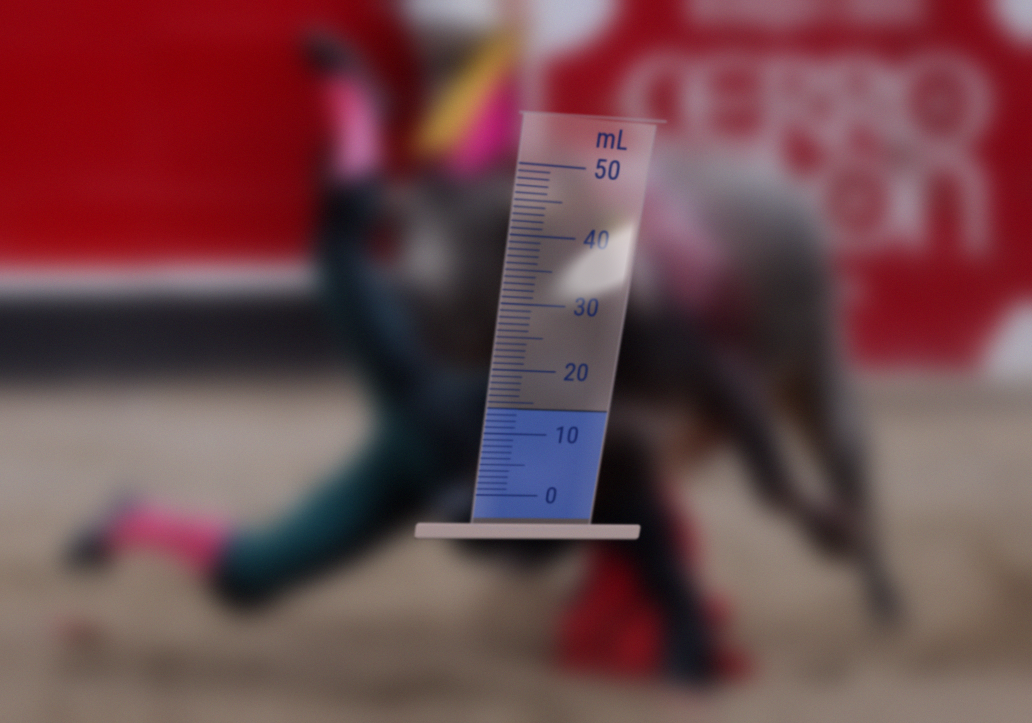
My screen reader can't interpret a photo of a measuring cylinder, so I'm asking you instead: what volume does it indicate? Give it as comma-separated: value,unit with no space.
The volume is 14,mL
